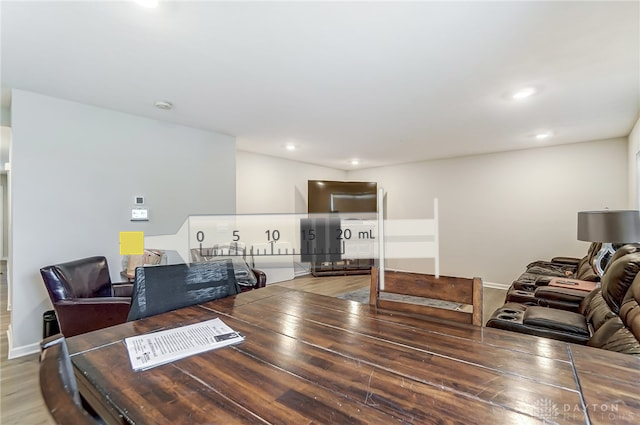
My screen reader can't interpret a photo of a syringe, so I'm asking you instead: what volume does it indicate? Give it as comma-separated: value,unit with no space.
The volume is 14,mL
